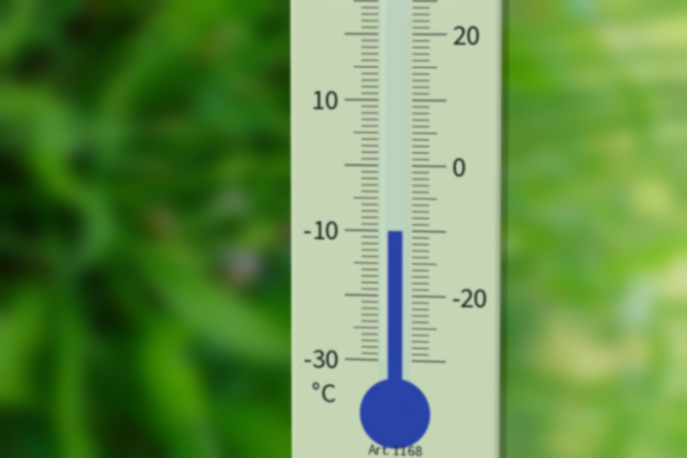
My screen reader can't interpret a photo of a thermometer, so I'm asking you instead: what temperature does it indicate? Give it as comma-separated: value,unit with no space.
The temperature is -10,°C
